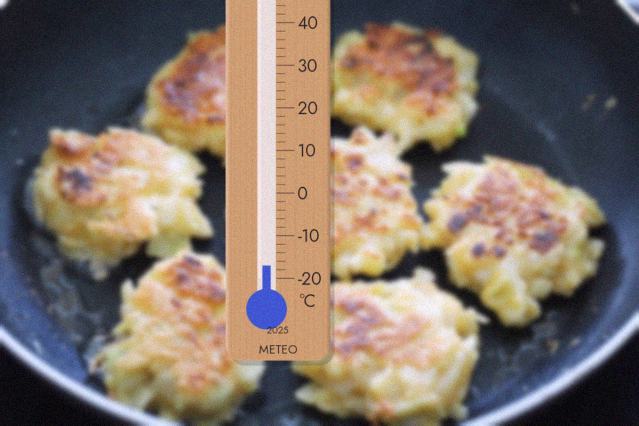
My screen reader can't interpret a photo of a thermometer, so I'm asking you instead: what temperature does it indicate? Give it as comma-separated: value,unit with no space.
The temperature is -17,°C
